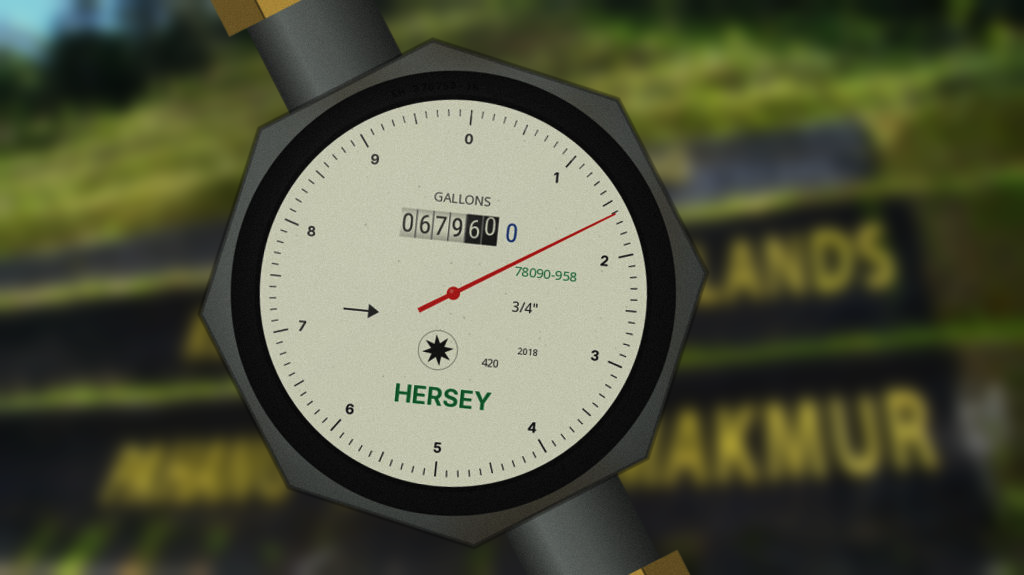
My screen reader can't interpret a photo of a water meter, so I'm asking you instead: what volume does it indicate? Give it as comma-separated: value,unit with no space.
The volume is 679601.6,gal
